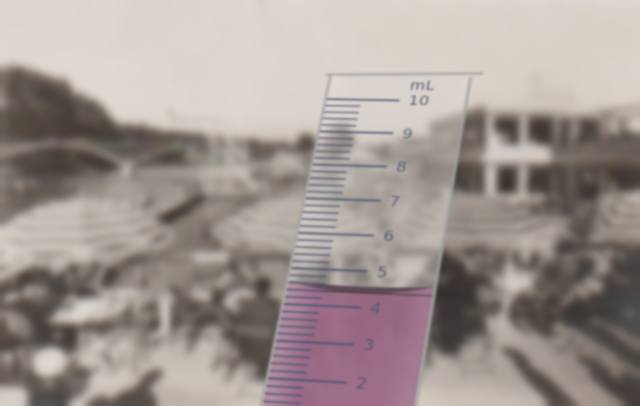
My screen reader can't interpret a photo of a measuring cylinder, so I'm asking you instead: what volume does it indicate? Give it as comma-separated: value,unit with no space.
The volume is 4.4,mL
